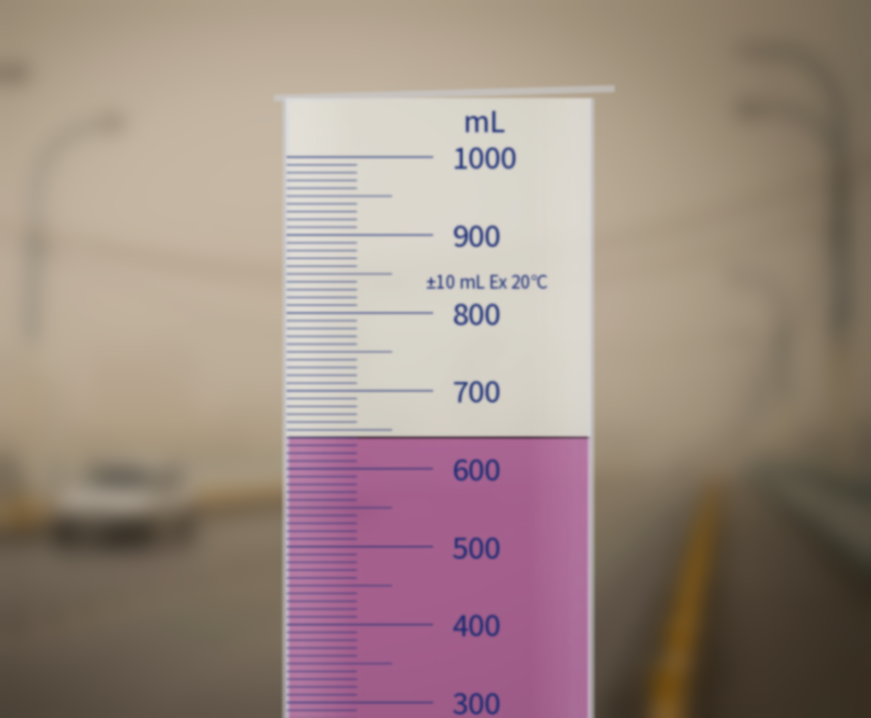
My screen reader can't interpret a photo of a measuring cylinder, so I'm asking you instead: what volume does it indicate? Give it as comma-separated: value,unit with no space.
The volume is 640,mL
